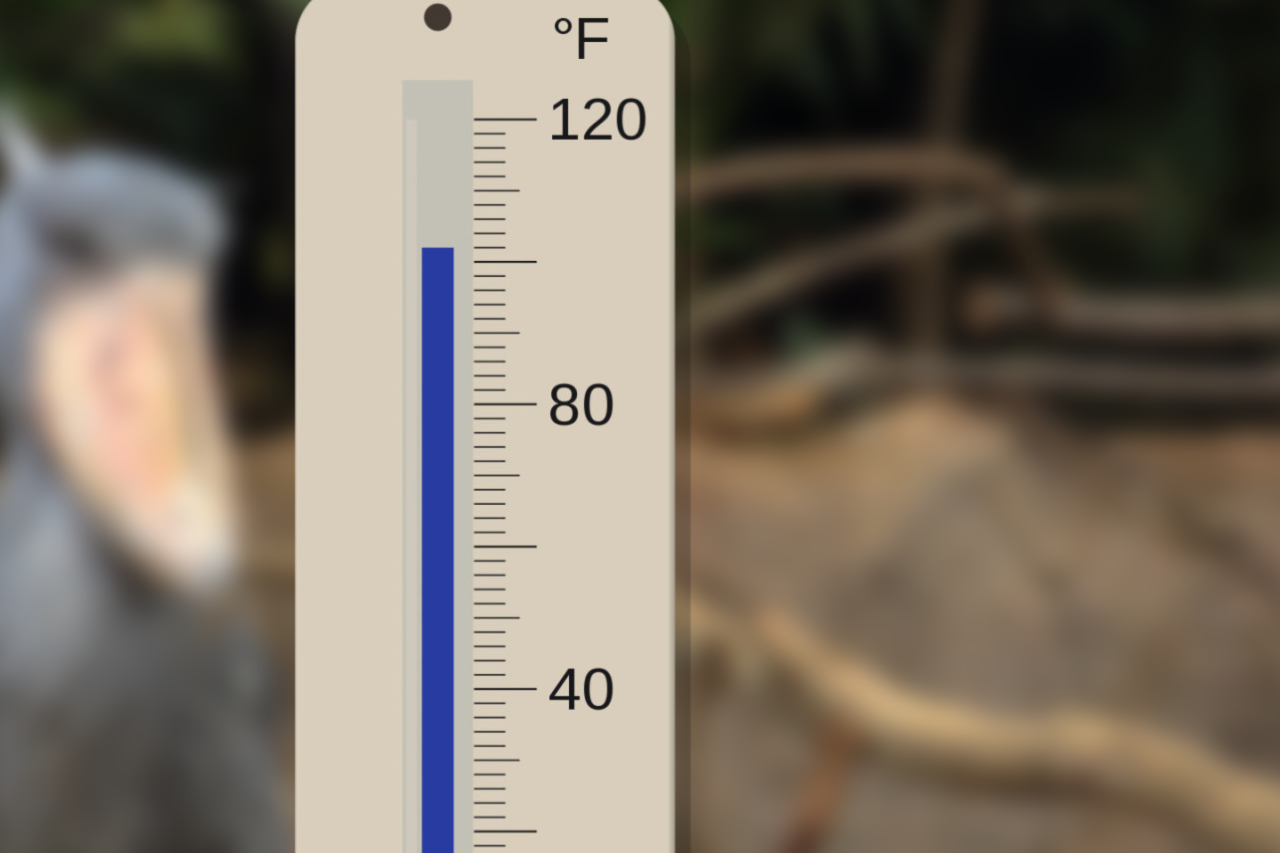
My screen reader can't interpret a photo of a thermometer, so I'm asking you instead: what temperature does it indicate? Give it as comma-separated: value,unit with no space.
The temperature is 102,°F
